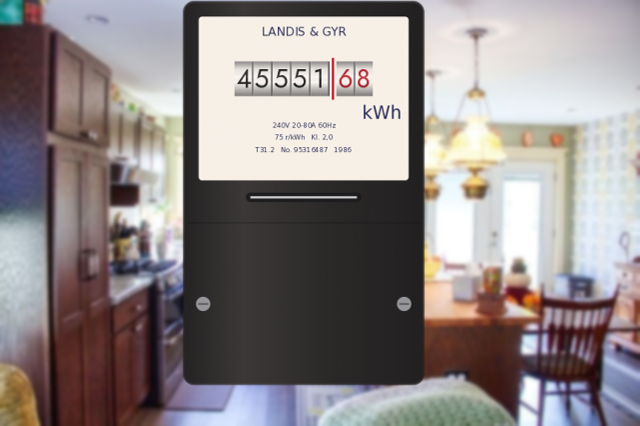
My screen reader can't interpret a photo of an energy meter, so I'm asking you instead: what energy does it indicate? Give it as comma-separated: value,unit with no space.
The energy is 45551.68,kWh
